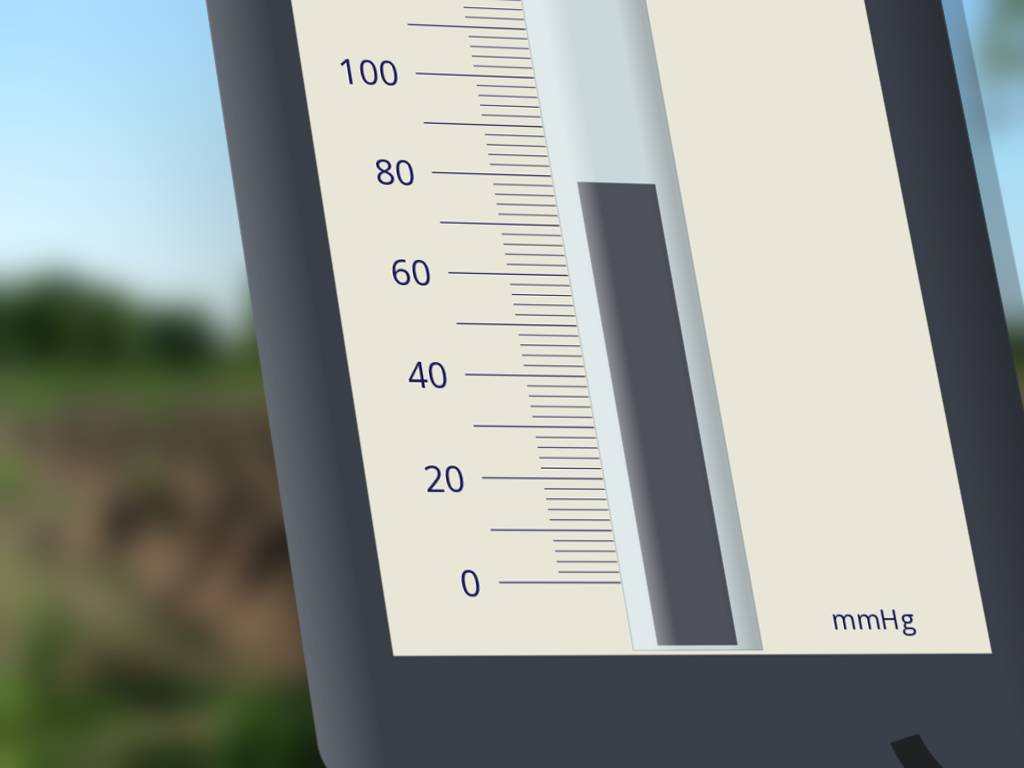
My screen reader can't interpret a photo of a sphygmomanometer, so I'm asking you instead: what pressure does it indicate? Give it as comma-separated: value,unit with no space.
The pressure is 79,mmHg
